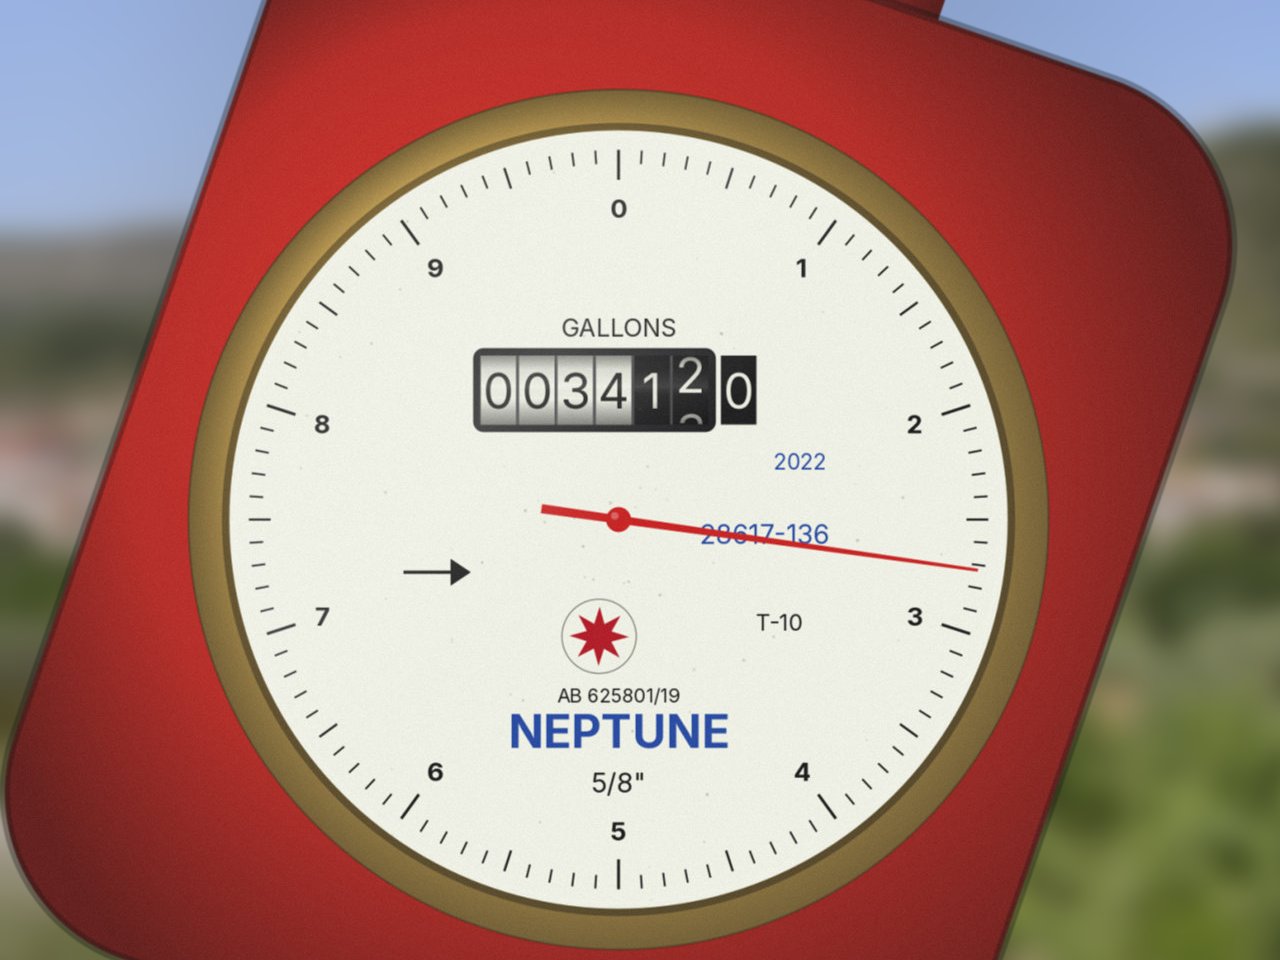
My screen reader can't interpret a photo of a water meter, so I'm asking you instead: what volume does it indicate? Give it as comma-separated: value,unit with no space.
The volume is 34122.7,gal
